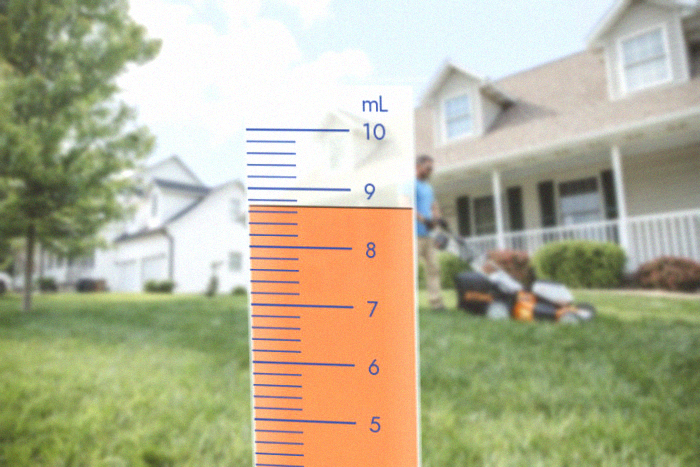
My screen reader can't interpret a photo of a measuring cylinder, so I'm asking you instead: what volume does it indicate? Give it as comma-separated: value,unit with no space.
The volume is 8.7,mL
